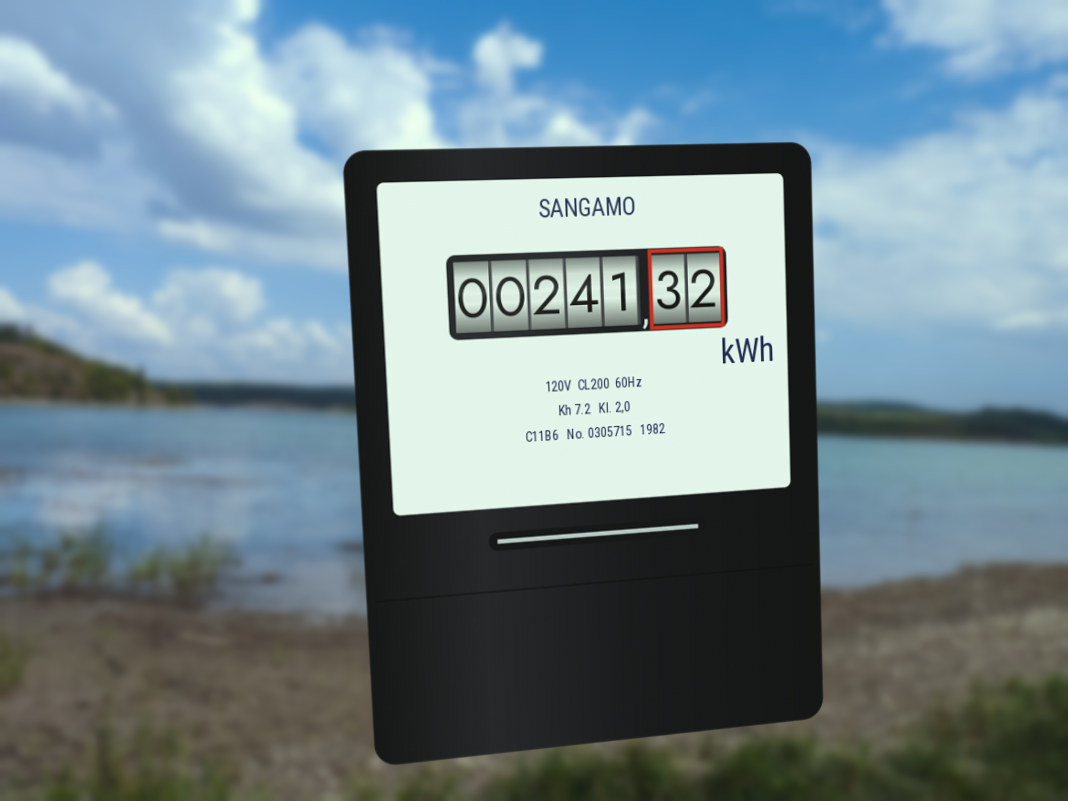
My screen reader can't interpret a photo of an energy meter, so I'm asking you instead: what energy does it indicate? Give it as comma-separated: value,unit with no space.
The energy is 241.32,kWh
